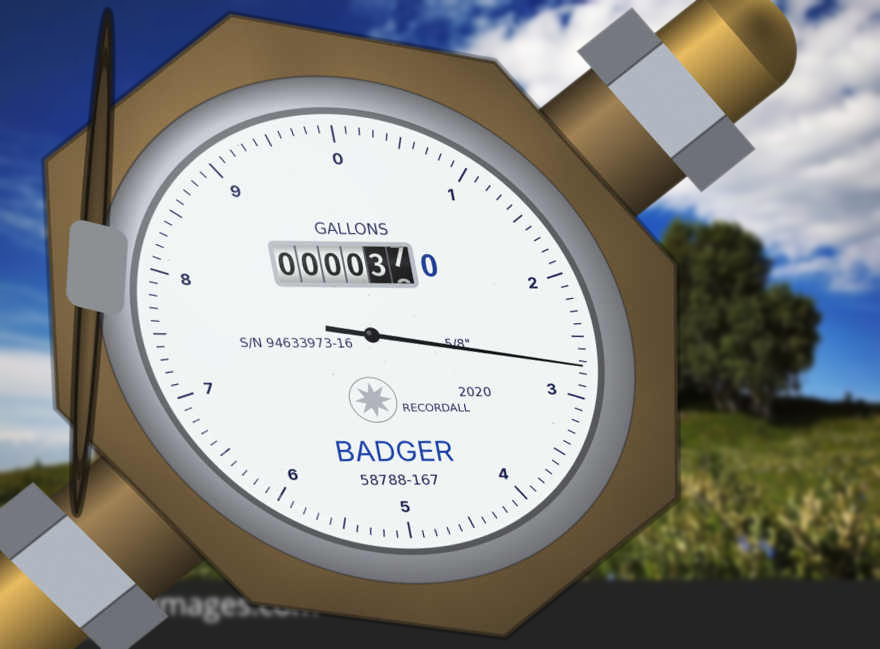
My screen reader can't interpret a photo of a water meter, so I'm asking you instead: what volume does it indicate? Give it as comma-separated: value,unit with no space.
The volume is 372.7,gal
